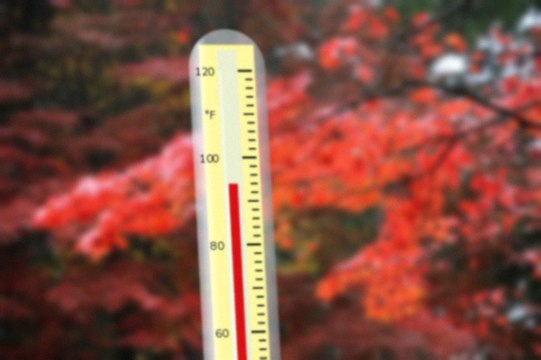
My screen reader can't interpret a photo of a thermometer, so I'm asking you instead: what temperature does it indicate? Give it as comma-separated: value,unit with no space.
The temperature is 94,°F
